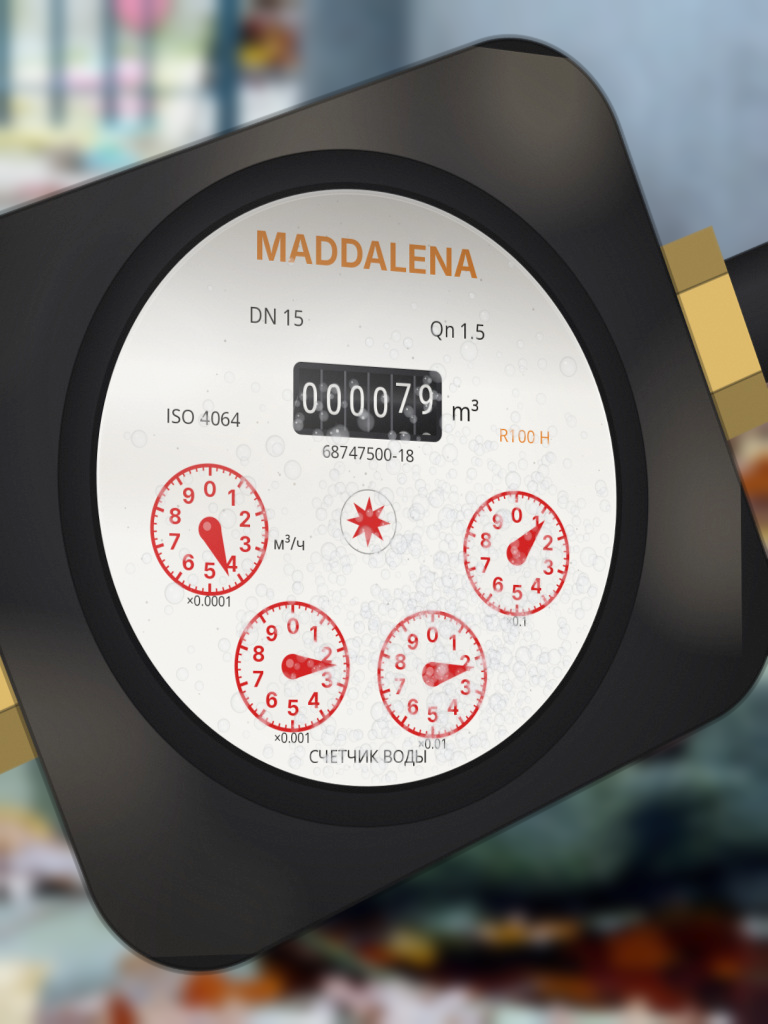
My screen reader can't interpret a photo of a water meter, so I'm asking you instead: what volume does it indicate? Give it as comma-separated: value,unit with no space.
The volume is 79.1224,m³
